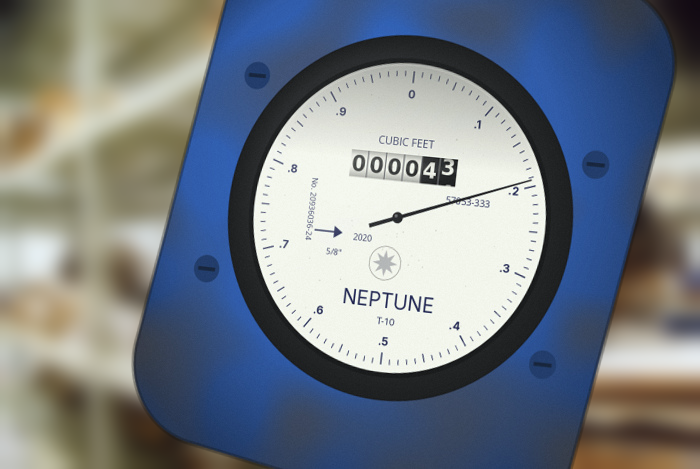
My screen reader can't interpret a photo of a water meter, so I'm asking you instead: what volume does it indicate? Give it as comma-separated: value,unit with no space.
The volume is 43.19,ft³
